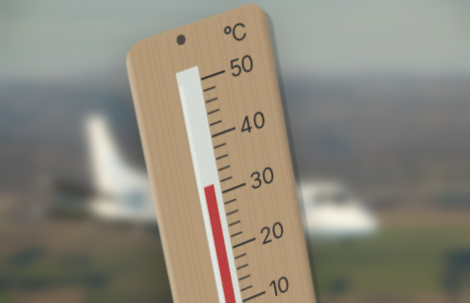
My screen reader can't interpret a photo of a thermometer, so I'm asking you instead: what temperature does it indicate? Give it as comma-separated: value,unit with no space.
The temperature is 32,°C
